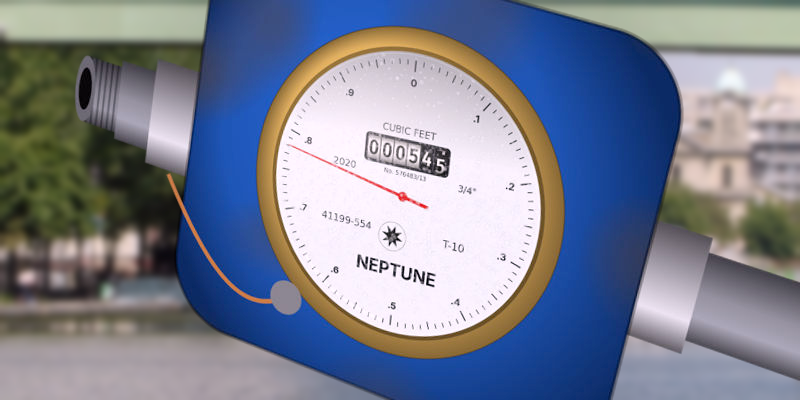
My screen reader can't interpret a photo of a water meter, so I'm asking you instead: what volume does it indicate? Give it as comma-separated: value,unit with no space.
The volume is 544.78,ft³
